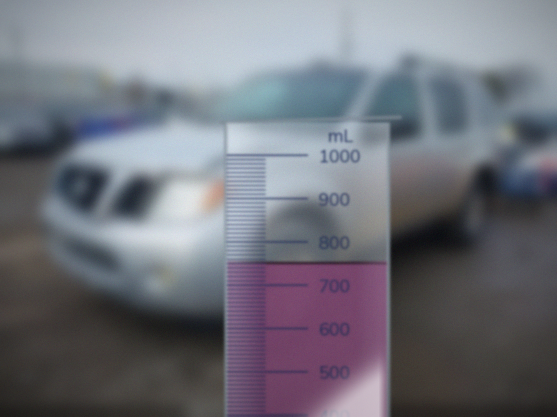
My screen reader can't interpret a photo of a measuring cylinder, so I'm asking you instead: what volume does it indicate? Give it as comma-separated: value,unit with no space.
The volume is 750,mL
